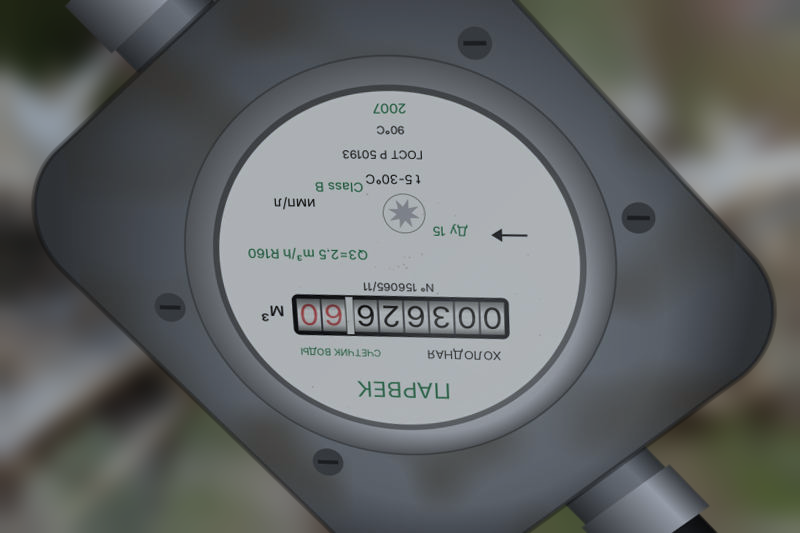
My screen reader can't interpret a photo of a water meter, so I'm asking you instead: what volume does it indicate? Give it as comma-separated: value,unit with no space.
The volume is 3626.60,m³
